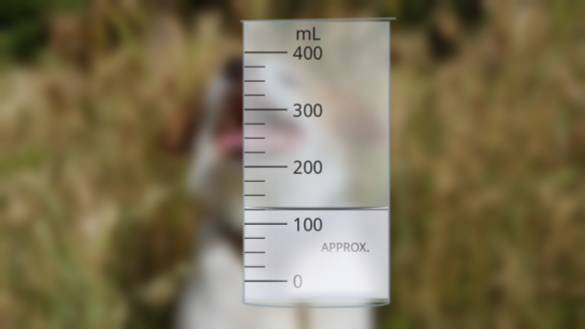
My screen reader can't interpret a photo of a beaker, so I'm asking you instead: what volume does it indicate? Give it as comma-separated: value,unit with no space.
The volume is 125,mL
